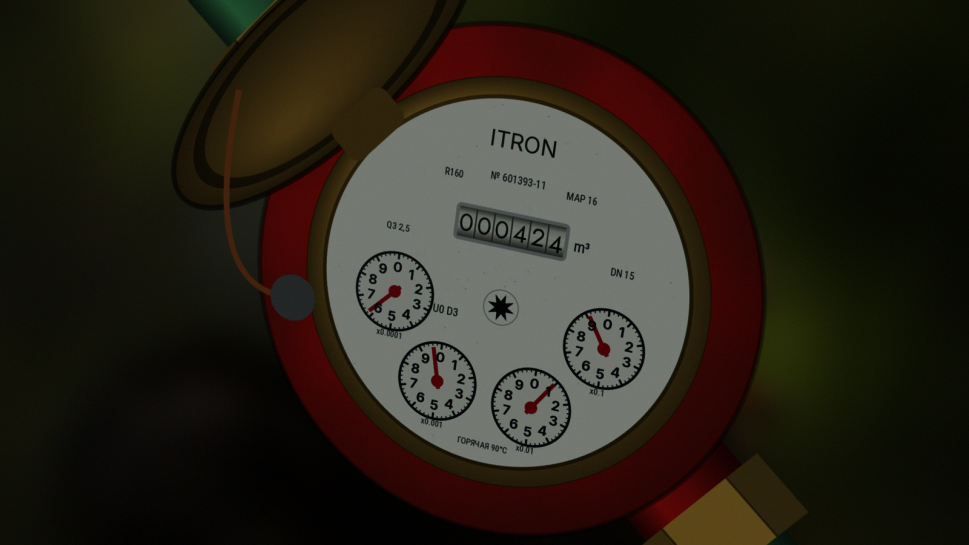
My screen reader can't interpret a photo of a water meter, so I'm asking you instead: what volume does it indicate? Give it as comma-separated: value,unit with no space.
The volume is 423.9096,m³
